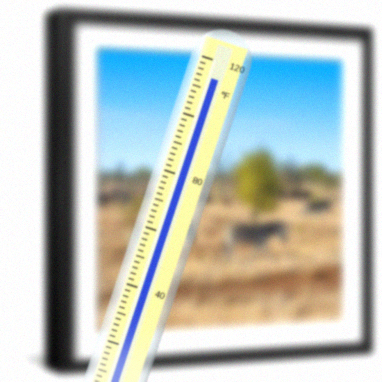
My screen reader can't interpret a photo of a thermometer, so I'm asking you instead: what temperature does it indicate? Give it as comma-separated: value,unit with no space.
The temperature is 114,°F
